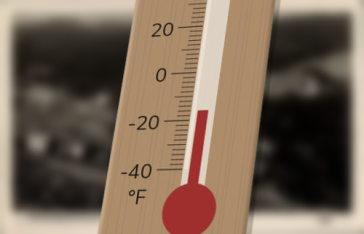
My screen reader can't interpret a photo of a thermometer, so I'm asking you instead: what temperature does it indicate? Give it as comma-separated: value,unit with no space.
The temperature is -16,°F
